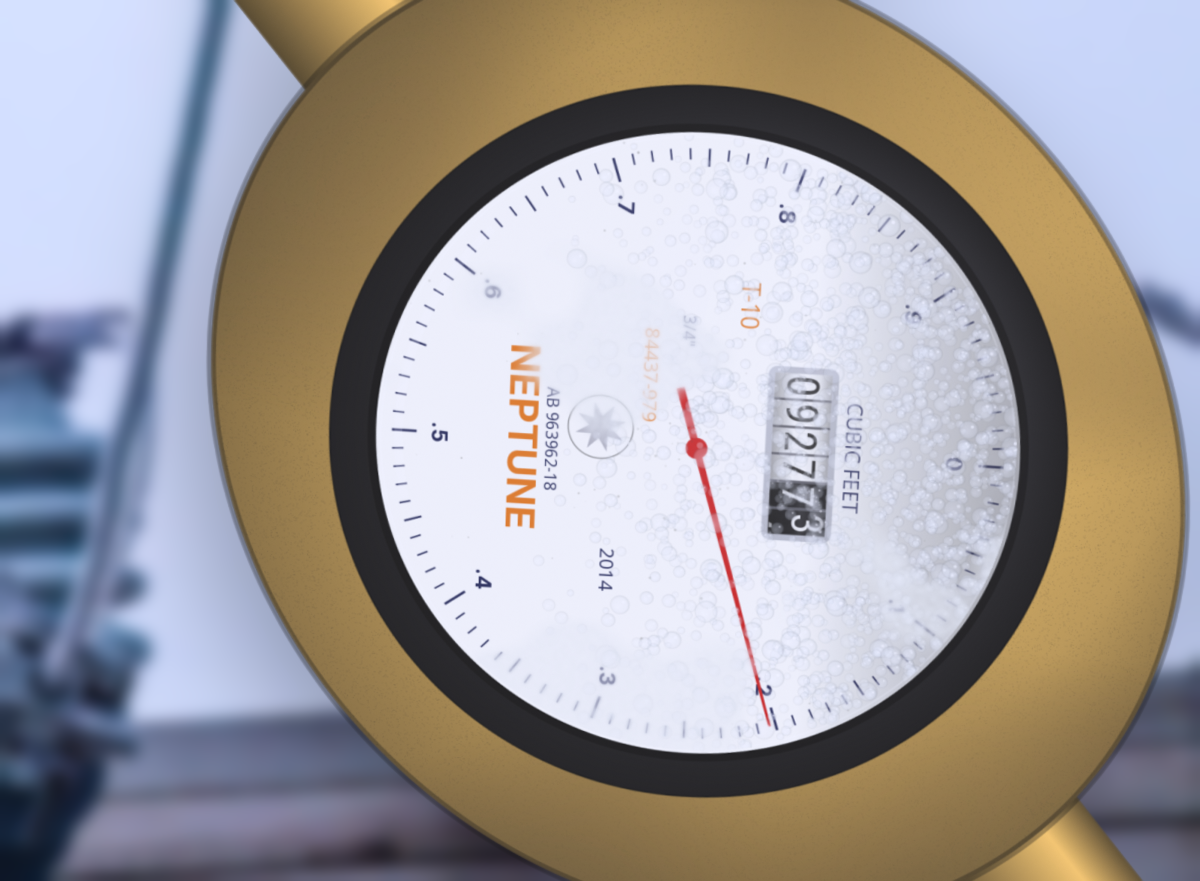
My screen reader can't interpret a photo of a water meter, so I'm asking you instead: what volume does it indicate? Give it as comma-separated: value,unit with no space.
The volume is 92773.20,ft³
